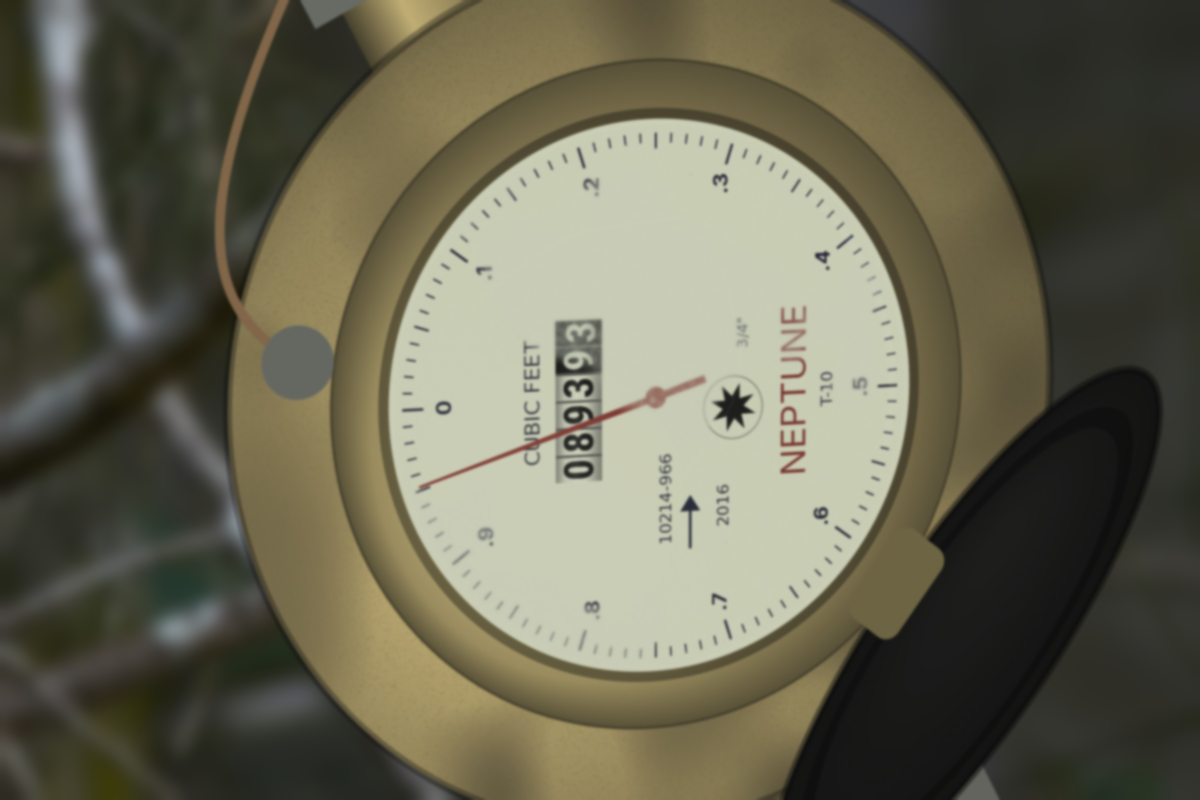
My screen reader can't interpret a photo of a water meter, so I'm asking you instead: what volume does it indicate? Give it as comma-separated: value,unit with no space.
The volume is 89392.95,ft³
